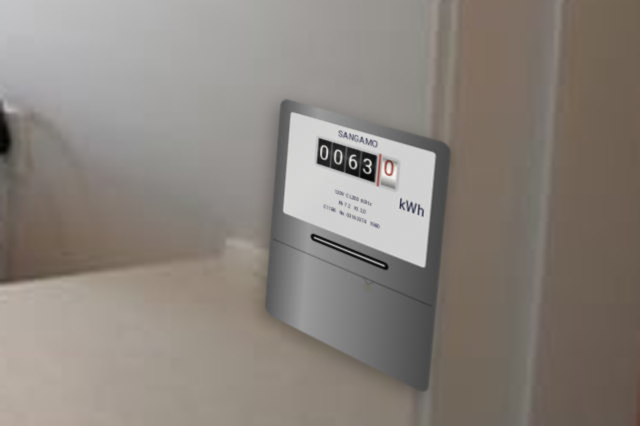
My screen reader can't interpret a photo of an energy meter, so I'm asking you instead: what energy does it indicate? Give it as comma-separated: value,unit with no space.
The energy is 63.0,kWh
